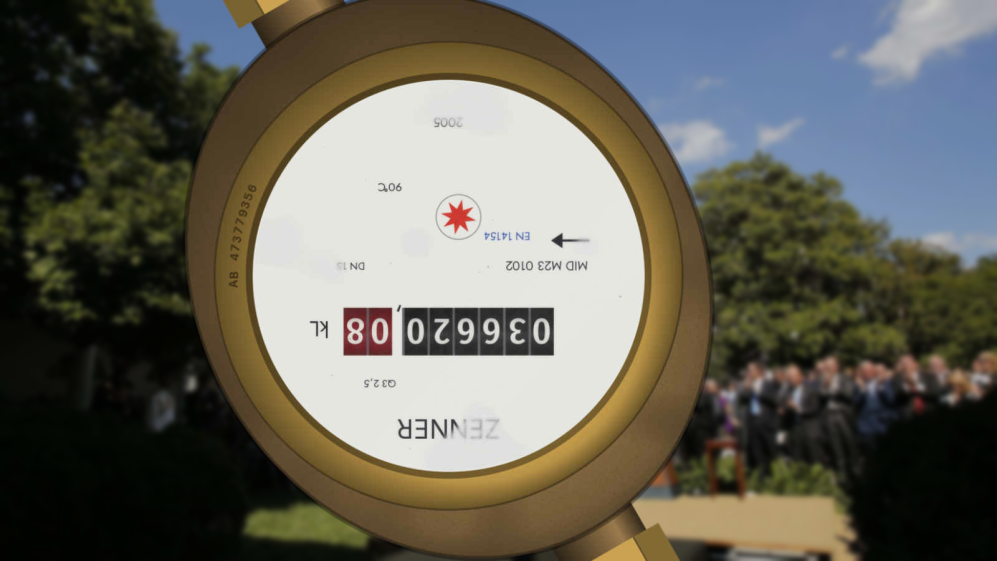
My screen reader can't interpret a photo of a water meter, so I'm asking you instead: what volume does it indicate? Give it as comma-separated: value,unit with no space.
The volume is 36620.08,kL
